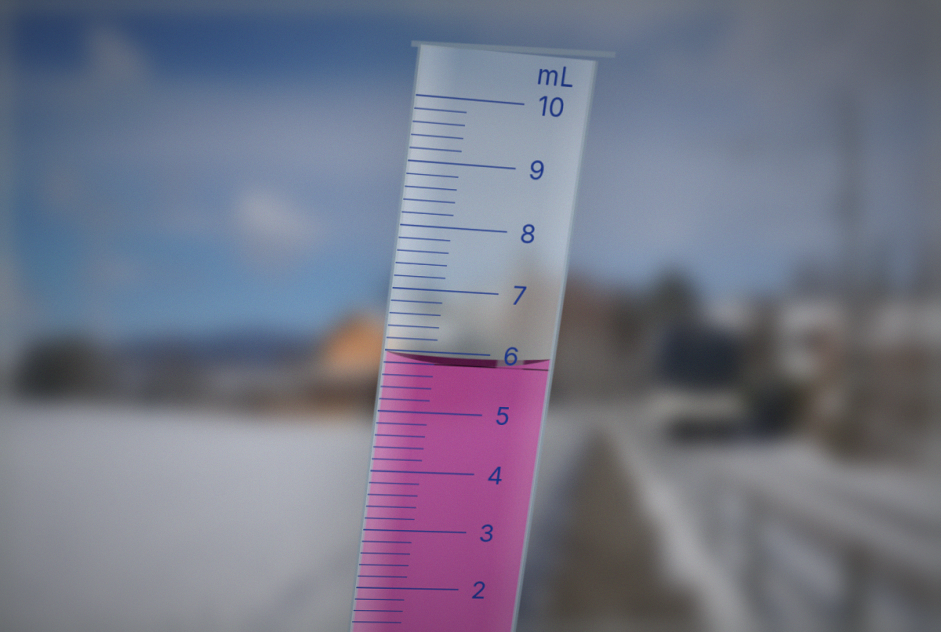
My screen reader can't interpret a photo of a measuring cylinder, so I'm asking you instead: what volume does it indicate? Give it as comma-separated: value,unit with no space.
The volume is 5.8,mL
